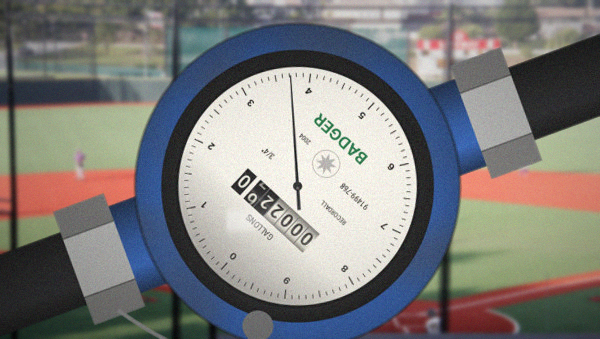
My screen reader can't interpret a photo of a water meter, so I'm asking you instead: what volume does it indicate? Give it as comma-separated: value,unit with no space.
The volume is 2263.7,gal
